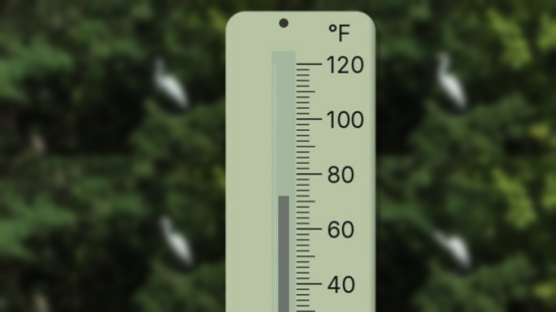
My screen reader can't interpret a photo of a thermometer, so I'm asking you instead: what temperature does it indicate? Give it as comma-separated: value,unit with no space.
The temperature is 72,°F
